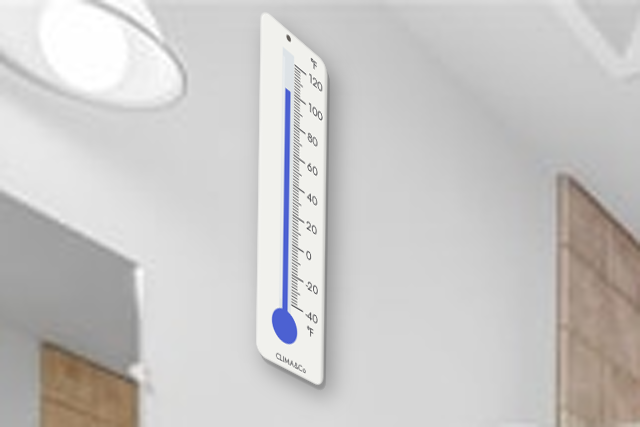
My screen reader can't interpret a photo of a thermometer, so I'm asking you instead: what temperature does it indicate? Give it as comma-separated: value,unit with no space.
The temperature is 100,°F
